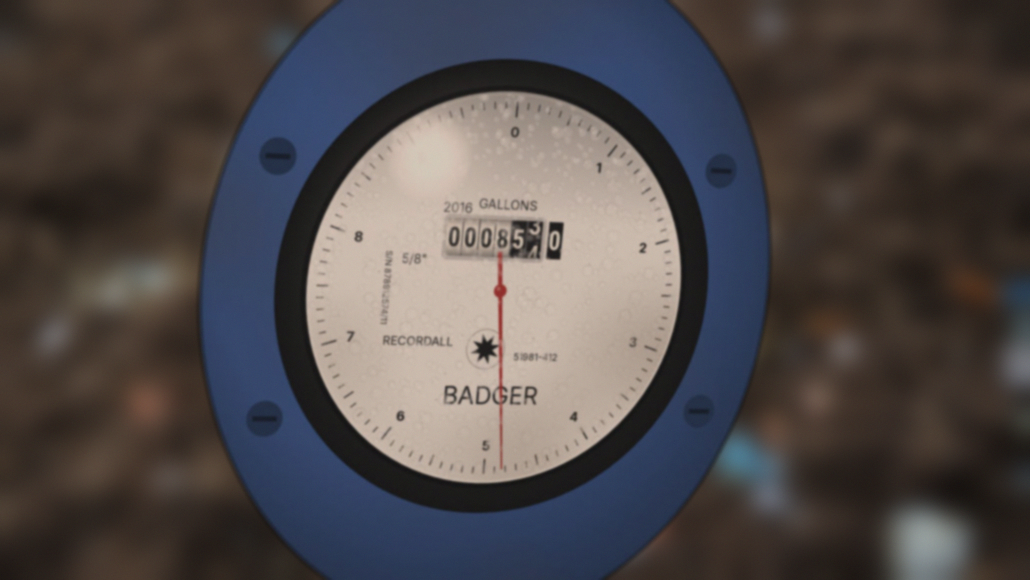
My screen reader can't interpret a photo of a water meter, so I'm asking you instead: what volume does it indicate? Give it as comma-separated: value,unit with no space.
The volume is 8534.8,gal
